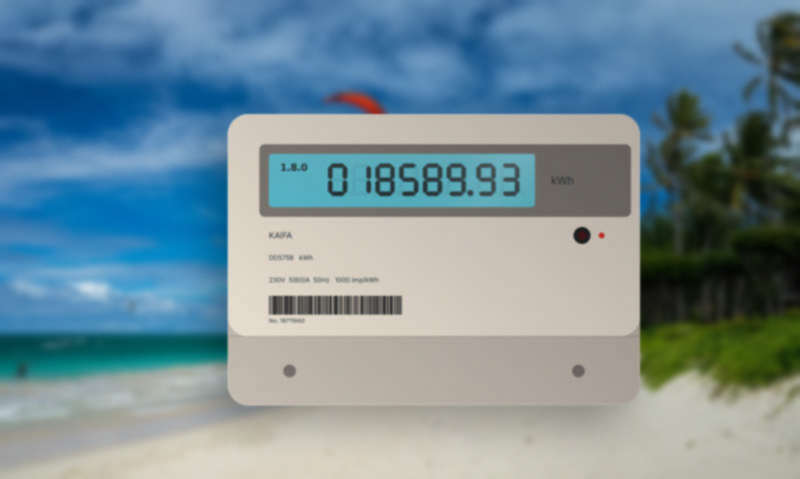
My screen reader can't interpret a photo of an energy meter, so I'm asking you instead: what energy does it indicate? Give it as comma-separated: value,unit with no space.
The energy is 18589.93,kWh
